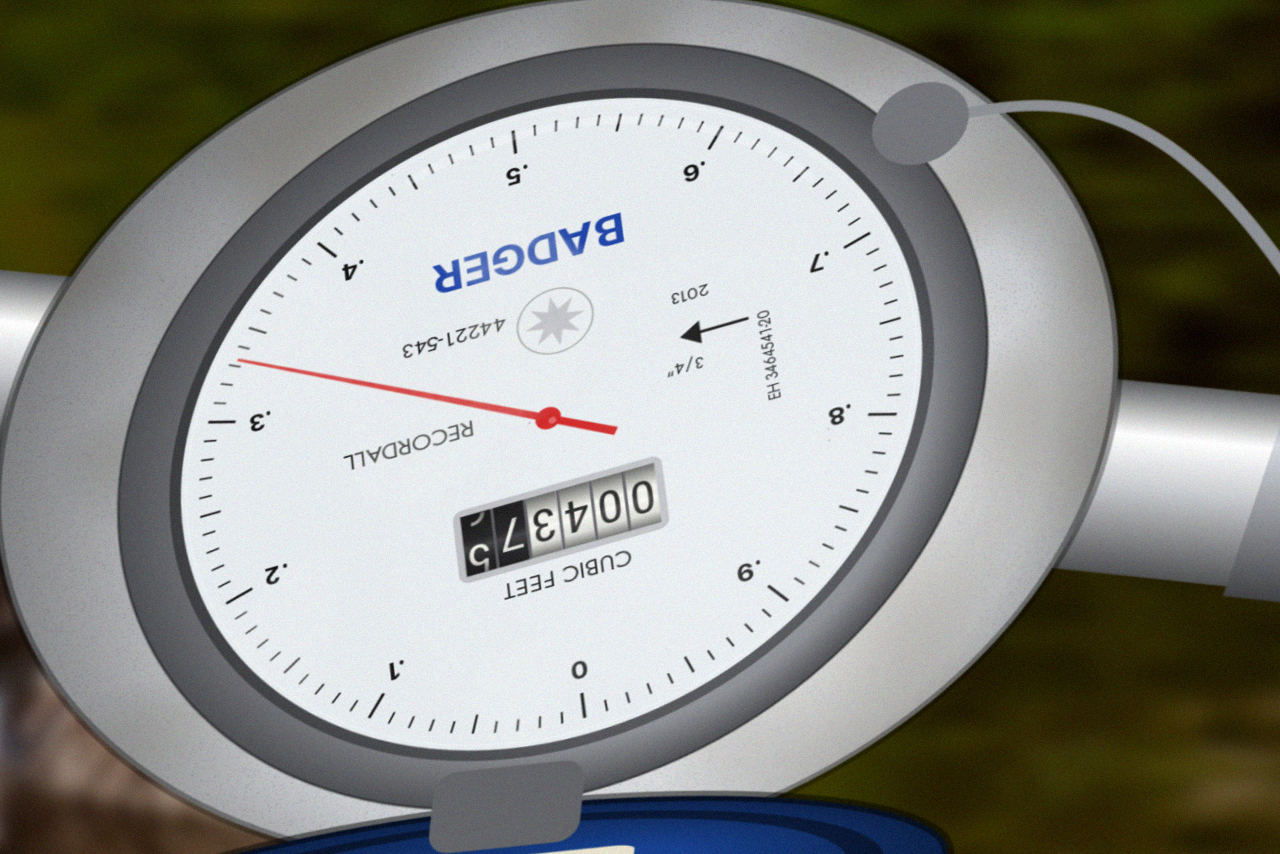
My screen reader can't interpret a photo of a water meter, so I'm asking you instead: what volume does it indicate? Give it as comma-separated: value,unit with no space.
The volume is 4375.33,ft³
